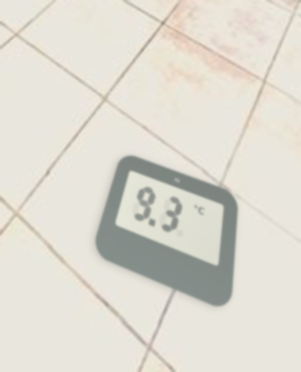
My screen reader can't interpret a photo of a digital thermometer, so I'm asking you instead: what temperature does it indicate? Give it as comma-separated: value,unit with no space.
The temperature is 9.3,°C
